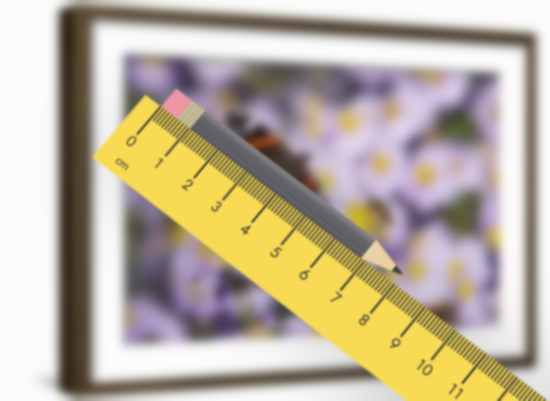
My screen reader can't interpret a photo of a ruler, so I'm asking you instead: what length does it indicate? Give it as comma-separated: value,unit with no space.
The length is 8,cm
